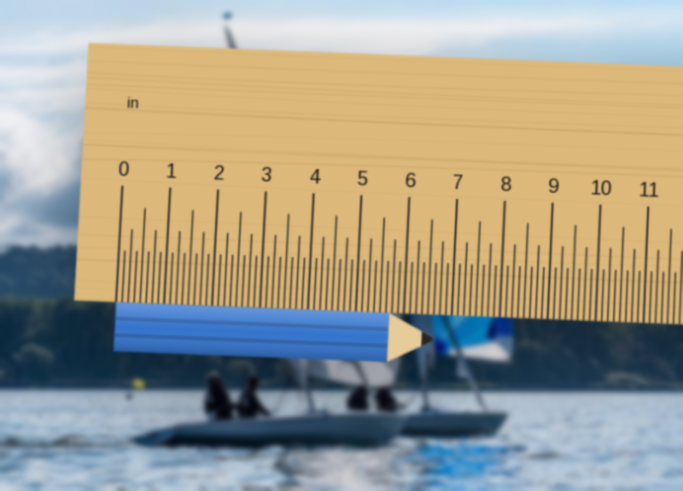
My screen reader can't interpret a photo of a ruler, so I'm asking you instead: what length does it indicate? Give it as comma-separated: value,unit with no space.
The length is 6.625,in
